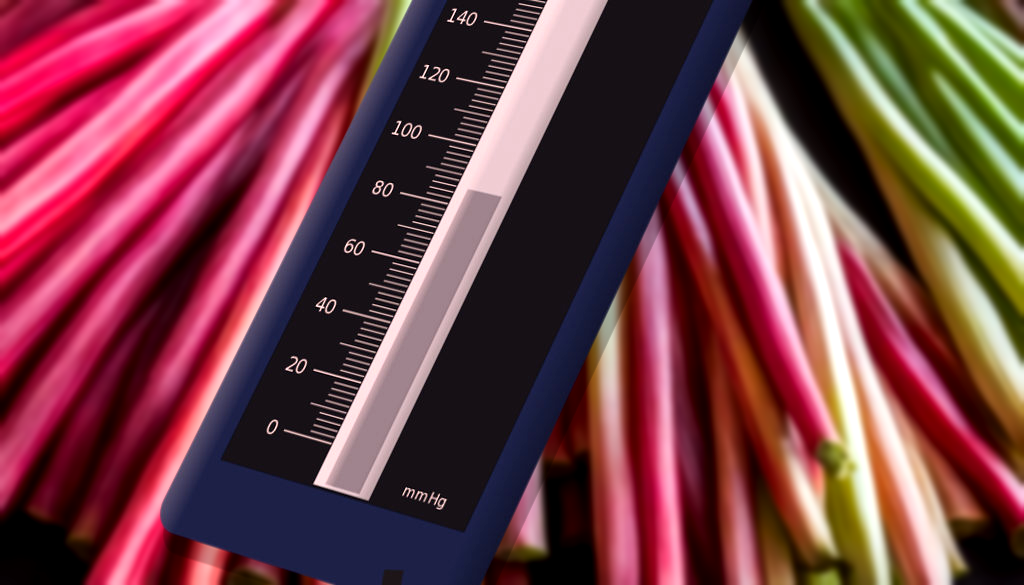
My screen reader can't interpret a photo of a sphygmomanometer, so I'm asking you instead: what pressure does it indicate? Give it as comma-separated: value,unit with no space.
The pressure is 86,mmHg
